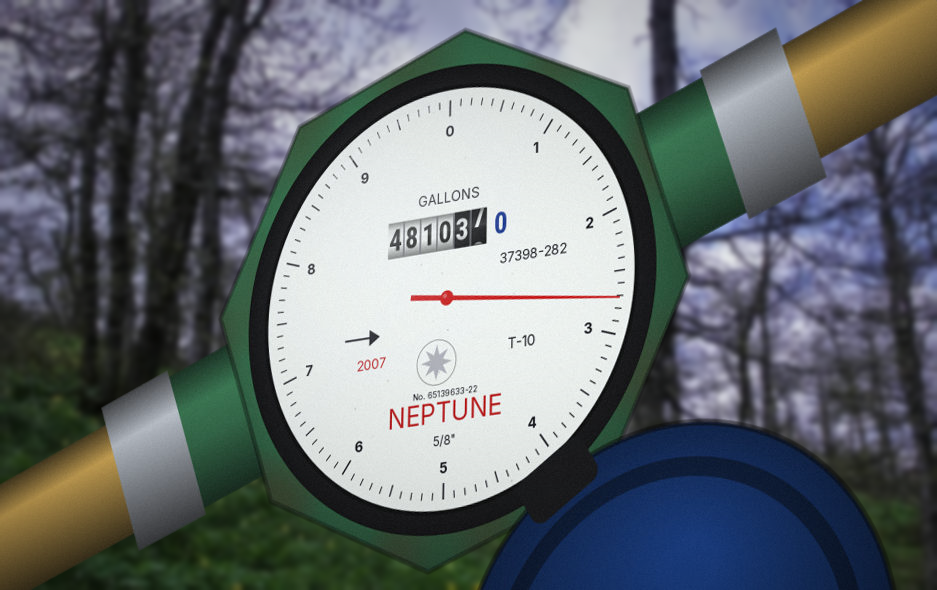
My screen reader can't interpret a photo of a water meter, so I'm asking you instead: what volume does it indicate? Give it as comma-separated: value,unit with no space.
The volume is 4810372.7,gal
